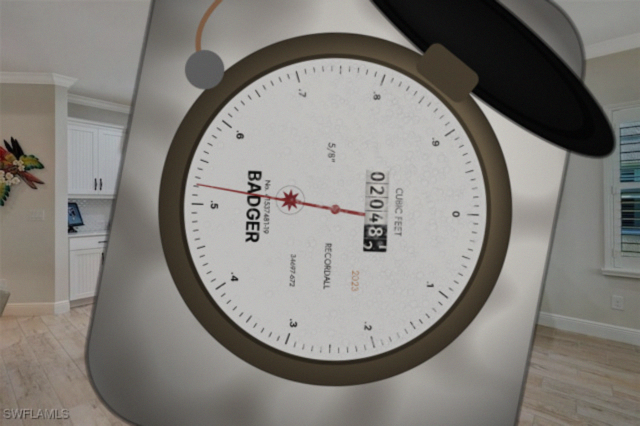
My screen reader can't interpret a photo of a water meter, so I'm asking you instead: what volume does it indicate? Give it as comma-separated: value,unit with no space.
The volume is 20481.52,ft³
